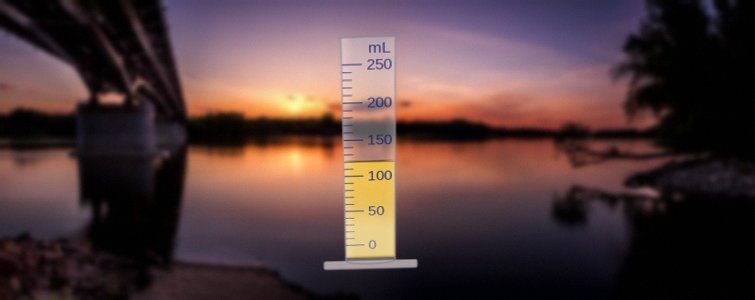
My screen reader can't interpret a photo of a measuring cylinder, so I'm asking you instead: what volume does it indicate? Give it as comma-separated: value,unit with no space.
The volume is 120,mL
